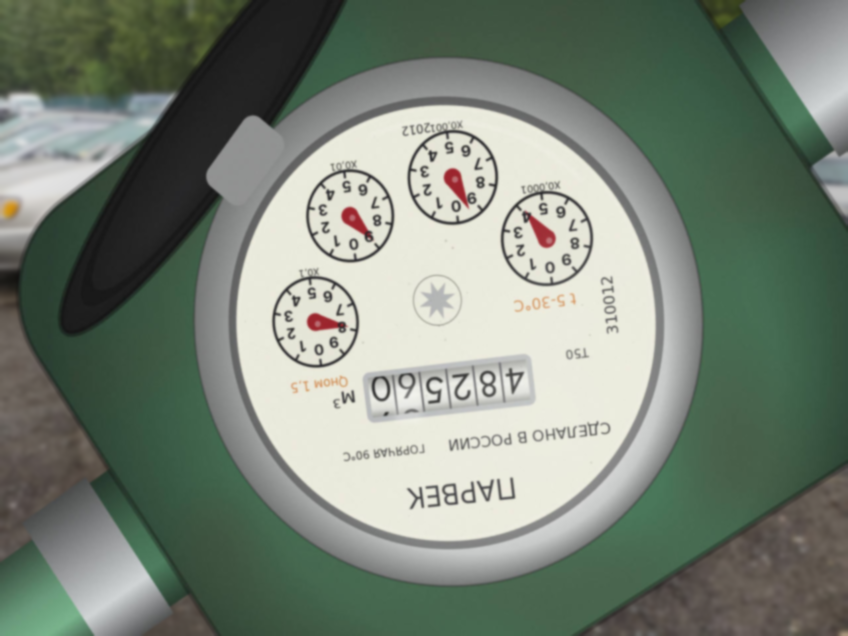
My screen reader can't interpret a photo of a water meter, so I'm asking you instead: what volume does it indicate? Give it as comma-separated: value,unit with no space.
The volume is 482559.7894,m³
